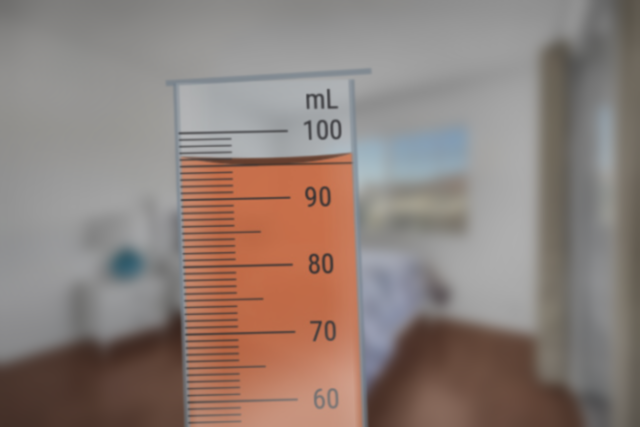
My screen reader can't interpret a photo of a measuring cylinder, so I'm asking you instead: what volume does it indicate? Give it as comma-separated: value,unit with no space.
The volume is 95,mL
